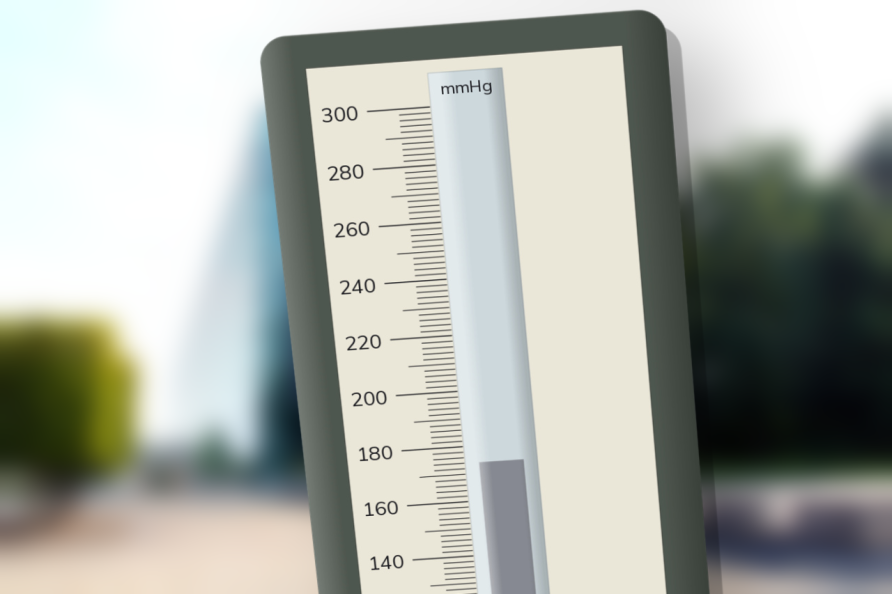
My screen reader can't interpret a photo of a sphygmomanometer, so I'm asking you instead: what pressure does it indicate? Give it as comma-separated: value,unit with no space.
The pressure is 174,mmHg
